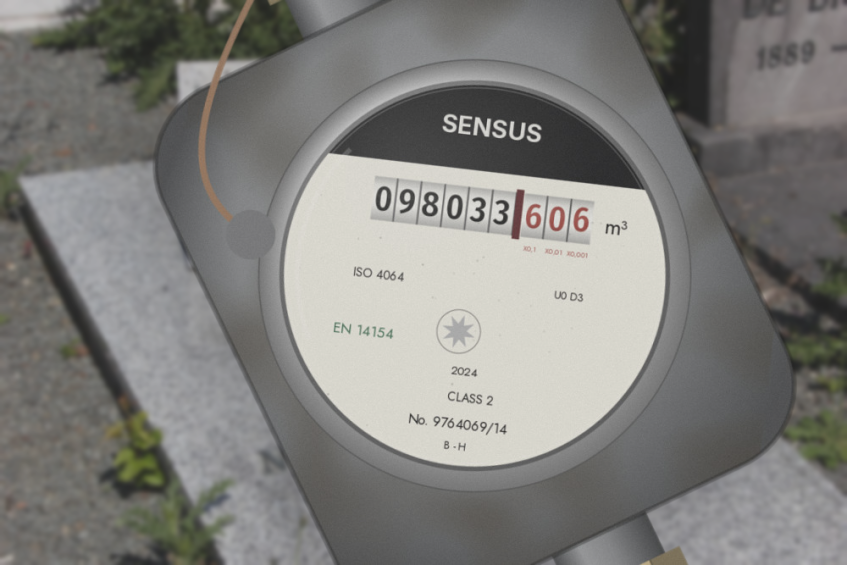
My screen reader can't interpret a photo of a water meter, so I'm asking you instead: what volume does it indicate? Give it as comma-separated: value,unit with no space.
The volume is 98033.606,m³
